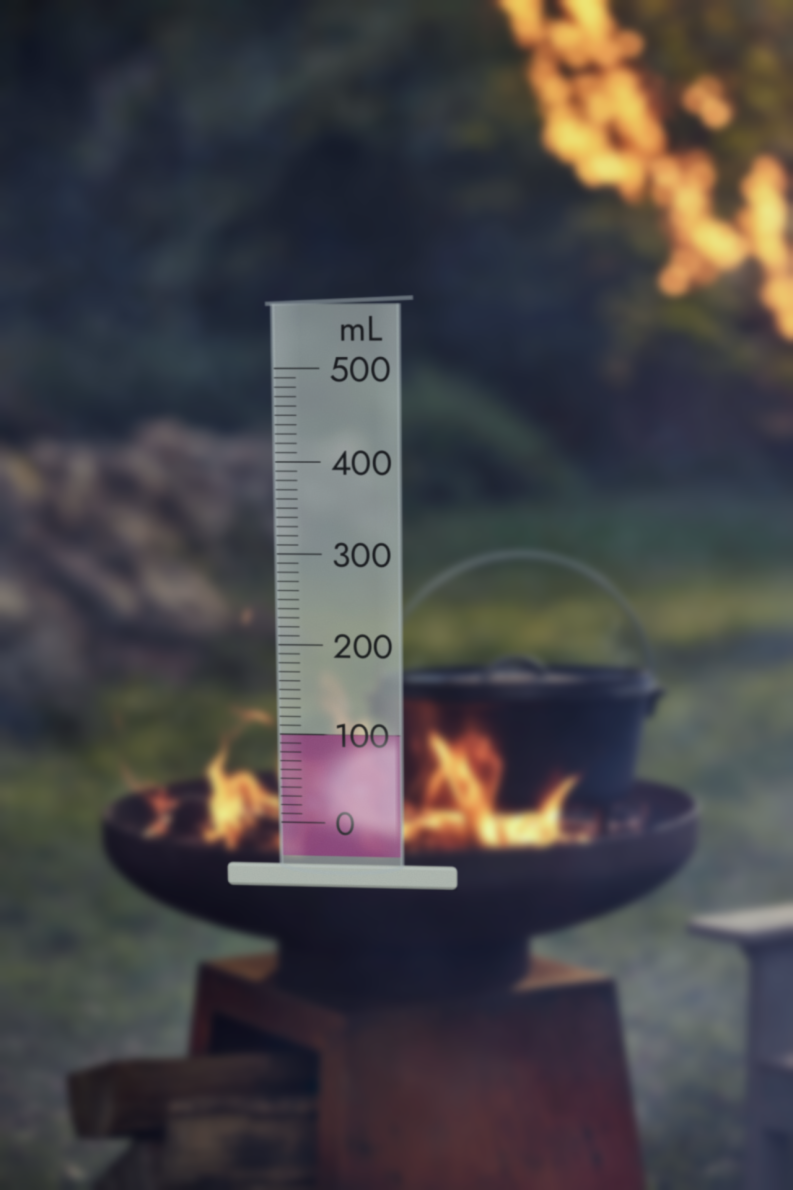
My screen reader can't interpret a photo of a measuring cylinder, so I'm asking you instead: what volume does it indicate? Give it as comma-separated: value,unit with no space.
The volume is 100,mL
